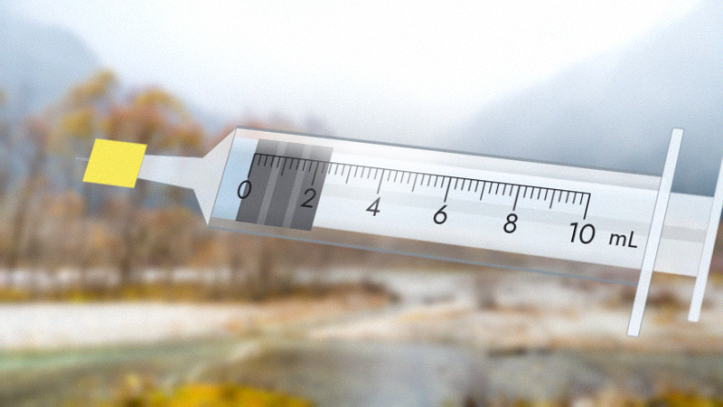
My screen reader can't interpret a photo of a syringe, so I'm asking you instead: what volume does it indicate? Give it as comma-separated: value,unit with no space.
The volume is 0,mL
